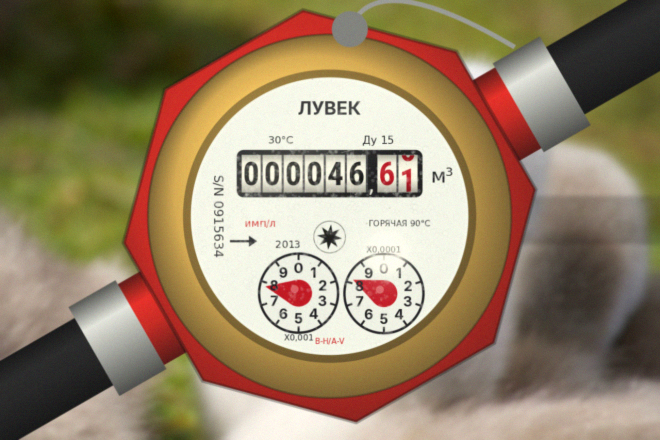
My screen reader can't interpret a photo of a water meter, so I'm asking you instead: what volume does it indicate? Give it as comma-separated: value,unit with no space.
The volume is 46.6078,m³
